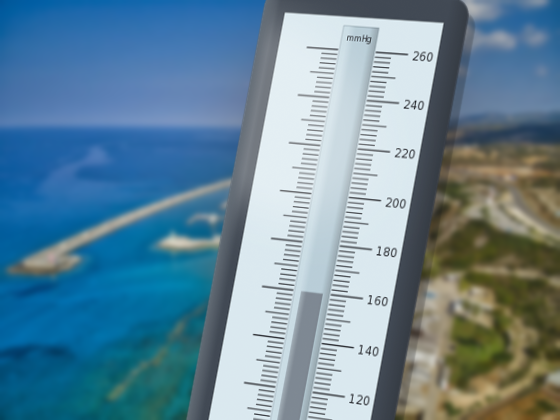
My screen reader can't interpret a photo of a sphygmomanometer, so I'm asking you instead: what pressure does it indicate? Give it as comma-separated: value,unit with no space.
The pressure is 160,mmHg
